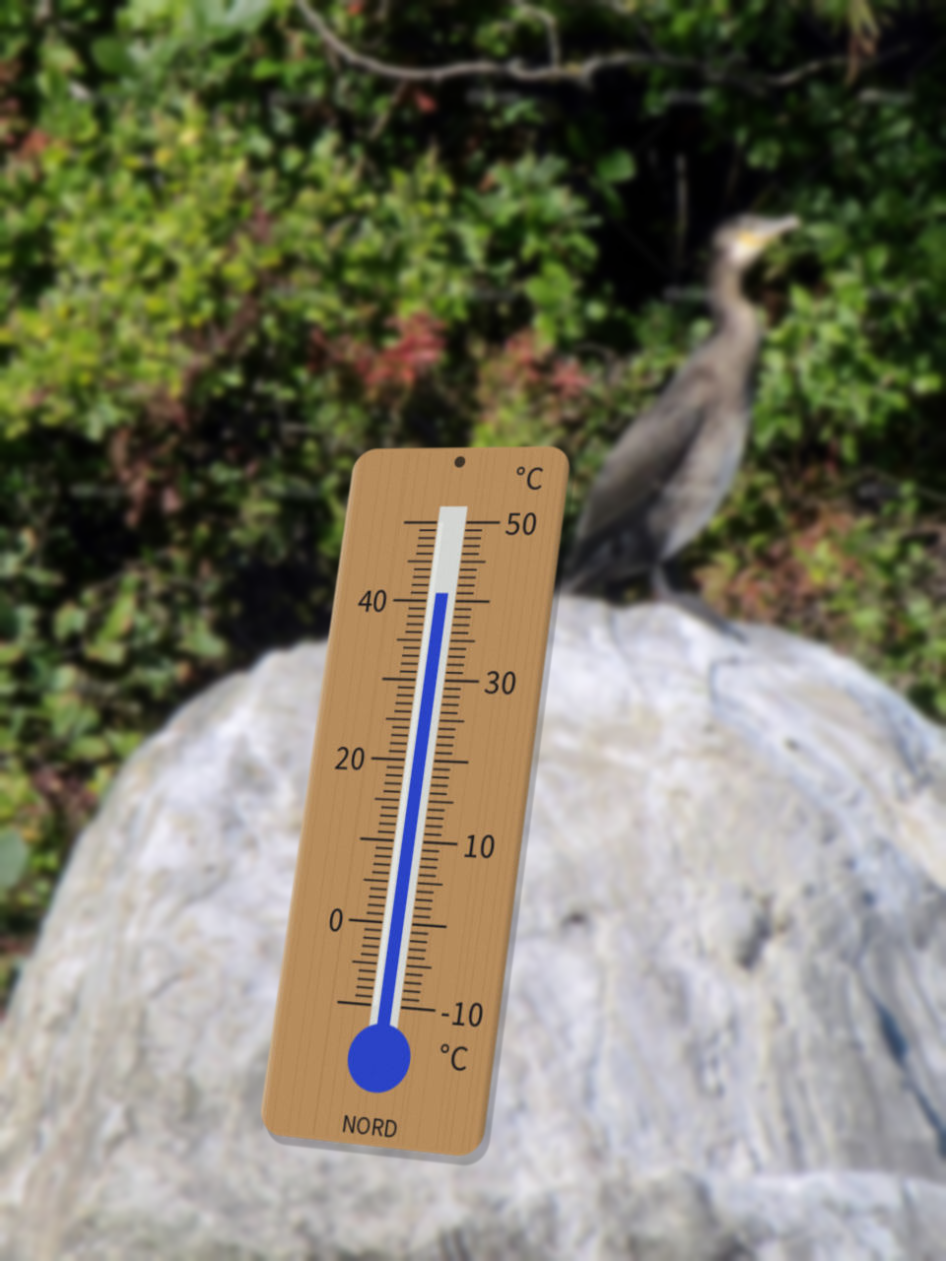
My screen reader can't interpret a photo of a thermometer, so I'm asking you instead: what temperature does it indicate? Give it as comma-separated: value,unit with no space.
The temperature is 41,°C
